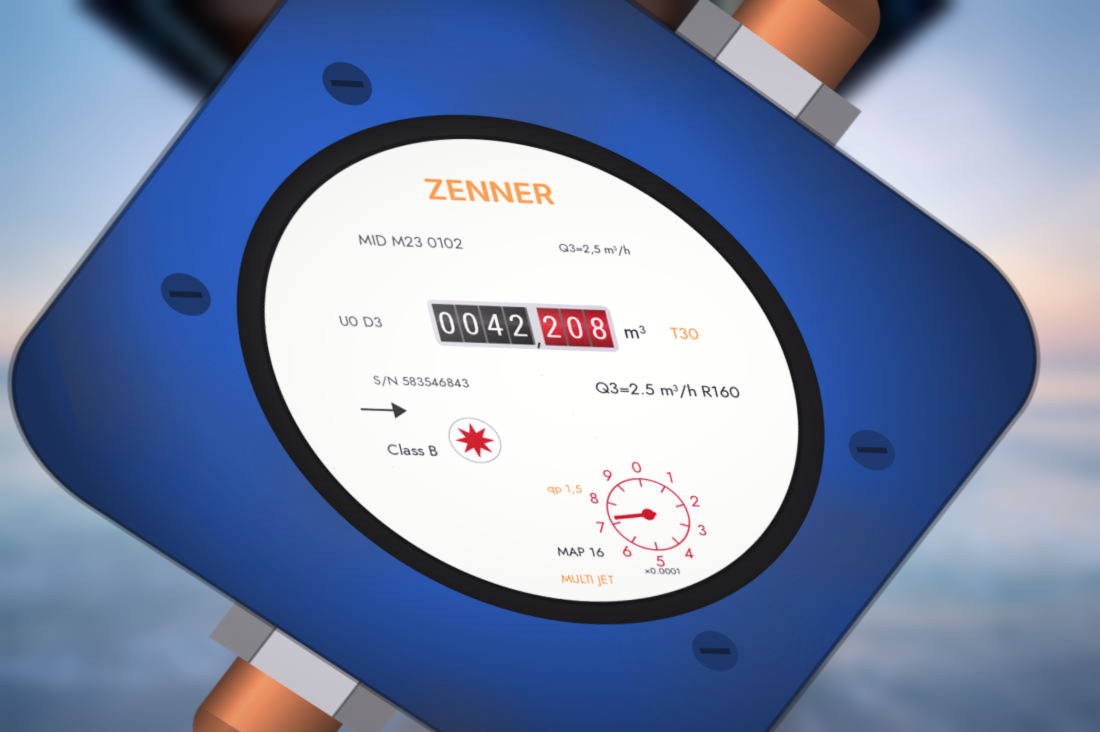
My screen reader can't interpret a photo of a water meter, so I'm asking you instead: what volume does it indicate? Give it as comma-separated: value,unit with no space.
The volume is 42.2087,m³
